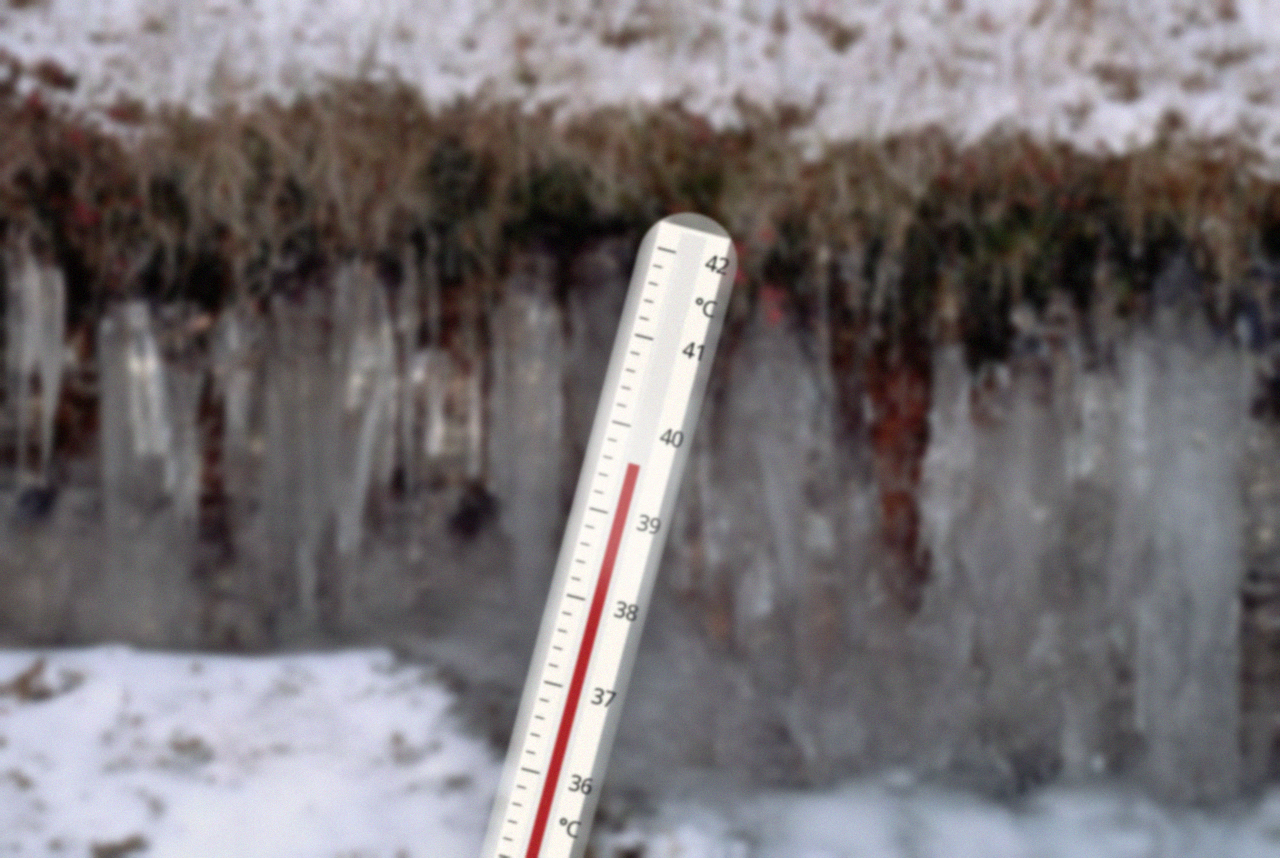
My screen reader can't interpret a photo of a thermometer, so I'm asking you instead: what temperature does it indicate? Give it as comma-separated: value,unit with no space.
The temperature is 39.6,°C
